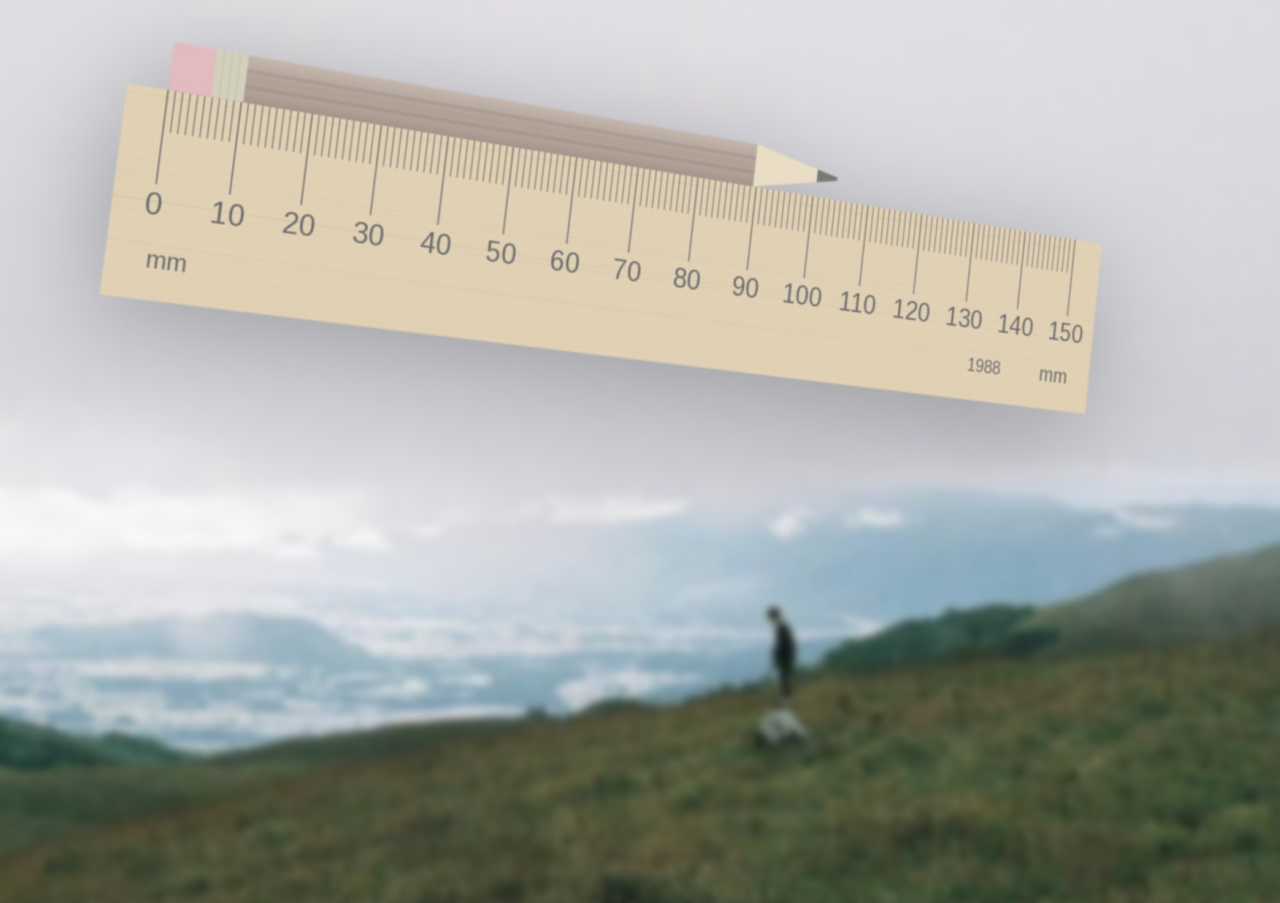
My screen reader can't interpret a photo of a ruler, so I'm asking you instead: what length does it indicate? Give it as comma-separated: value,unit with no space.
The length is 104,mm
